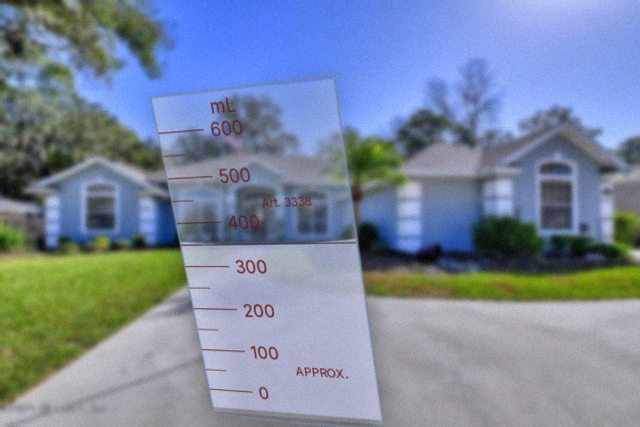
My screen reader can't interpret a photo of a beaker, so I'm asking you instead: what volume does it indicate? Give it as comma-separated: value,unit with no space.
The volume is 350,mL
